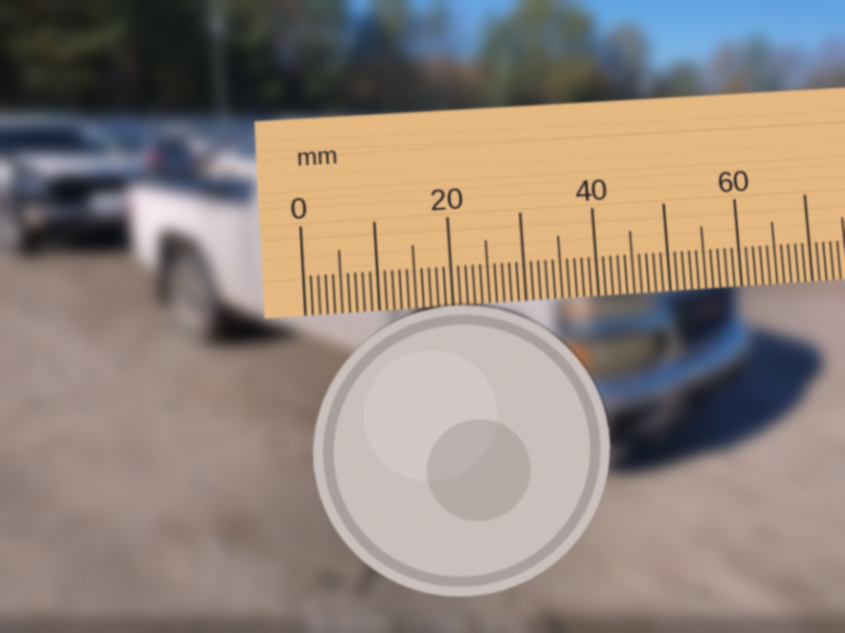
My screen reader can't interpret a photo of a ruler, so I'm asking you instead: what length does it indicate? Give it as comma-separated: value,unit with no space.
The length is 40,mm
